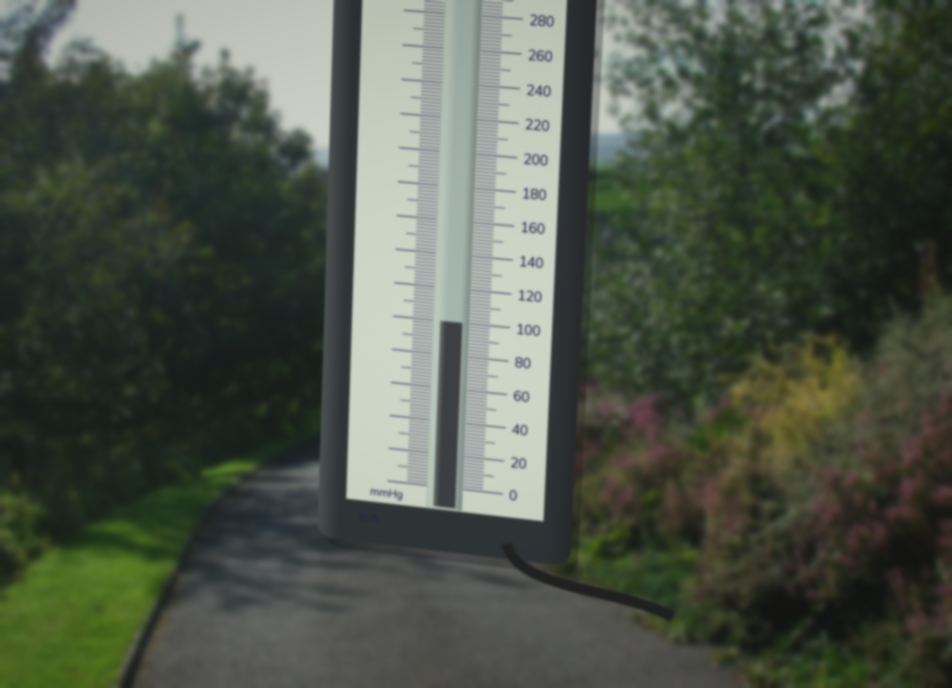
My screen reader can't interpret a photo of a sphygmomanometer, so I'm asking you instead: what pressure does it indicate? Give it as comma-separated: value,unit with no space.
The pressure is 100,mmHg
